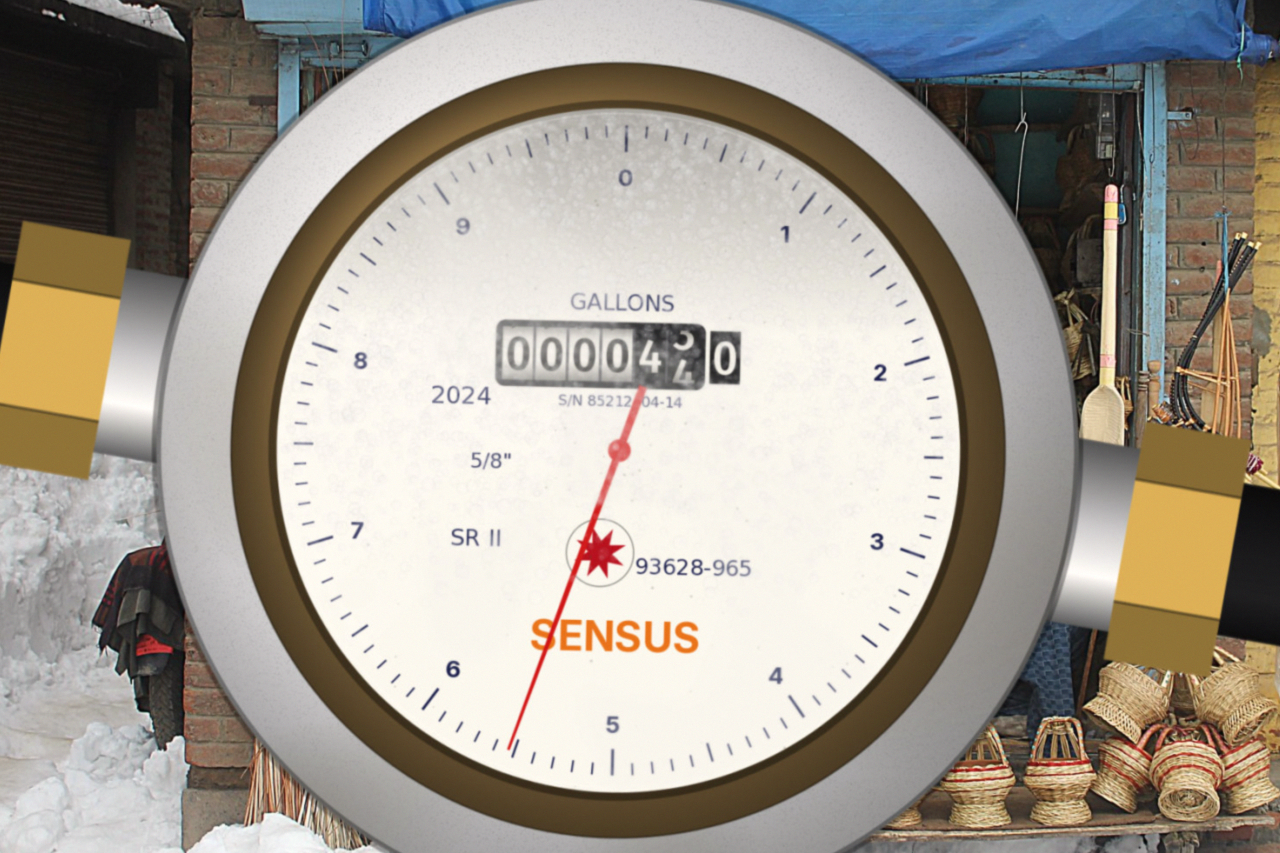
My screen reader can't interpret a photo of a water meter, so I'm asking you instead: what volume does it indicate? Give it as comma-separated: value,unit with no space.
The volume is 435.5,gal
